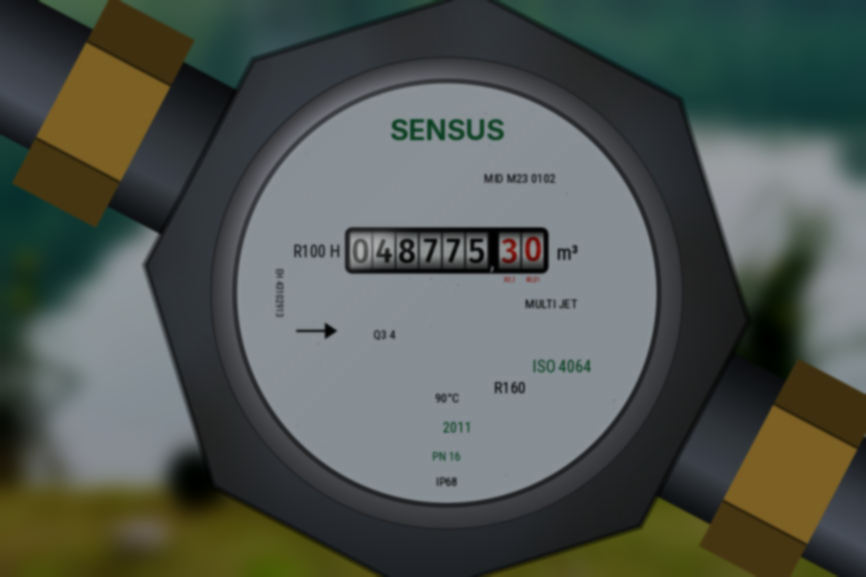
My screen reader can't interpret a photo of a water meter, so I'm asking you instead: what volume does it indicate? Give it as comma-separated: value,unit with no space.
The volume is 48775.30,m³
